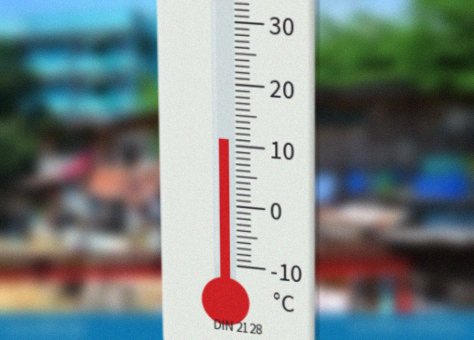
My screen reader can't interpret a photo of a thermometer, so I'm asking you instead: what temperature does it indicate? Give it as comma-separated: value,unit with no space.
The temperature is 11,°C
